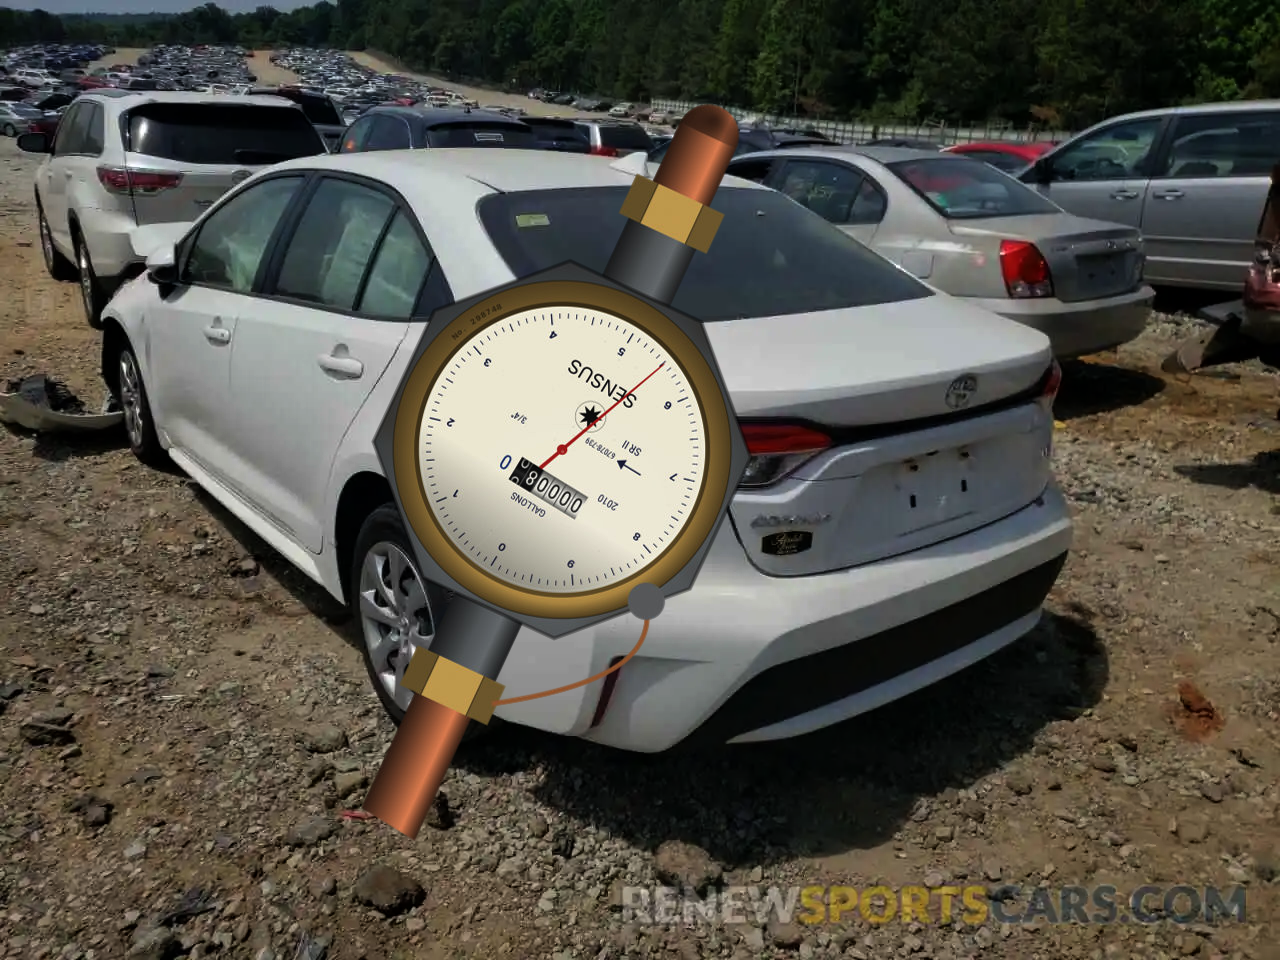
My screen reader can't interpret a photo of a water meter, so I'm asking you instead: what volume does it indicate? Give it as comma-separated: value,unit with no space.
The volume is 885.5,gal
